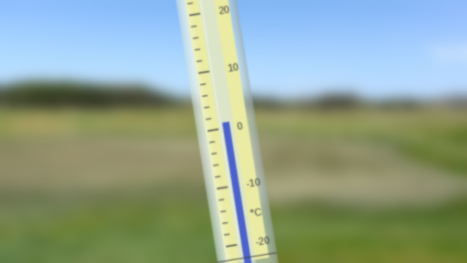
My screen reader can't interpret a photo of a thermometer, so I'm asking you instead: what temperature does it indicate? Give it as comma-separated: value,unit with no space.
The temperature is 1,°C
